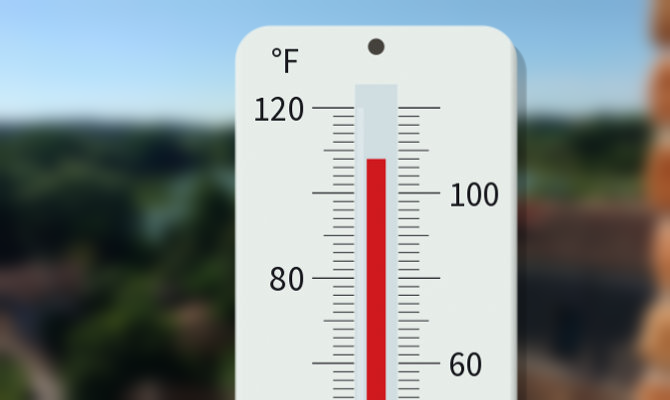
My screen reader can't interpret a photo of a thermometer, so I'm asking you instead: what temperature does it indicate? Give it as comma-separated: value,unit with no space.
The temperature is 108,°F
